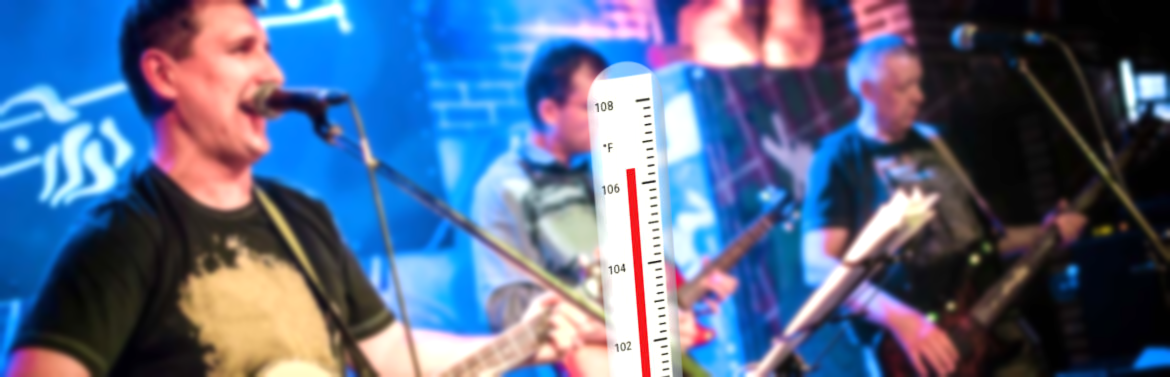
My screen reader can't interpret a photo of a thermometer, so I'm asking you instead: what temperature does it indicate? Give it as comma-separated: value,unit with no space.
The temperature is 106.4,°F
